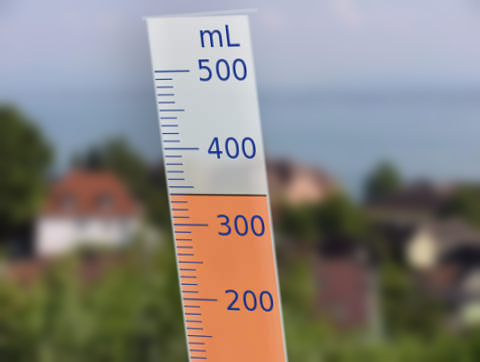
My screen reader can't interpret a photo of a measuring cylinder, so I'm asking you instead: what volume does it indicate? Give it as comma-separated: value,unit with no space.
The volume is 340,mL
